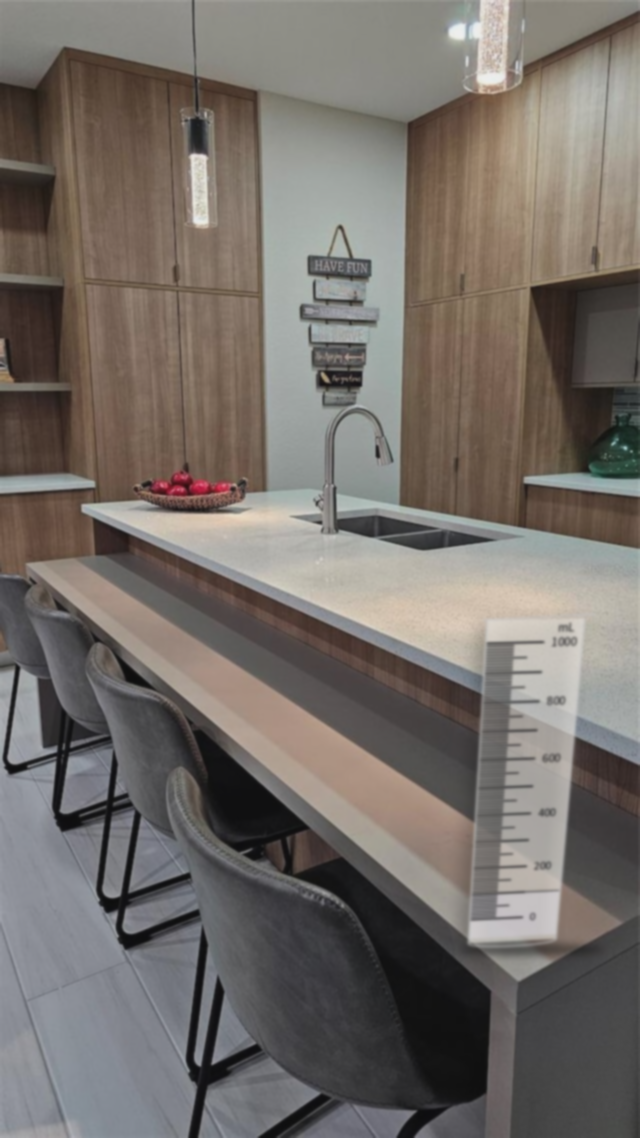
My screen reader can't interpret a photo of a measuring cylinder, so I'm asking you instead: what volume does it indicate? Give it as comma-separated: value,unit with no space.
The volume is 100,mL
